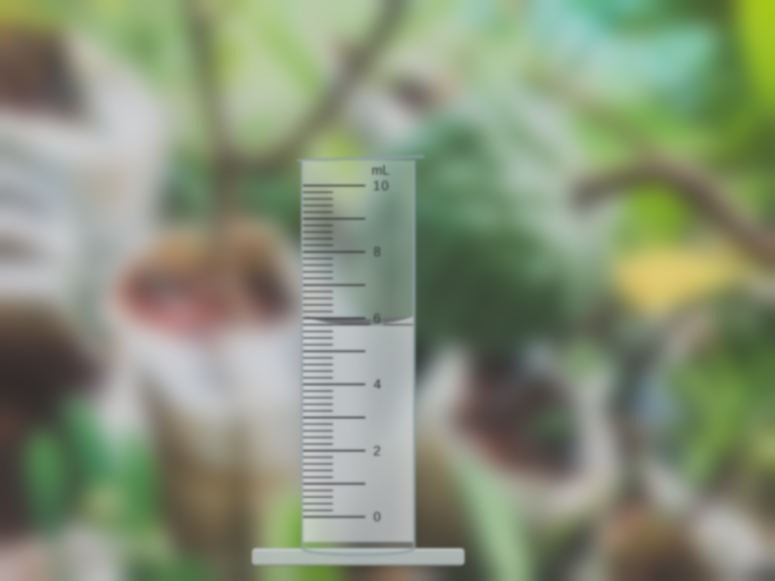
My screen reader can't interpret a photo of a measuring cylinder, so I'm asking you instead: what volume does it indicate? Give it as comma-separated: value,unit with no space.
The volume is 5.8,mL
